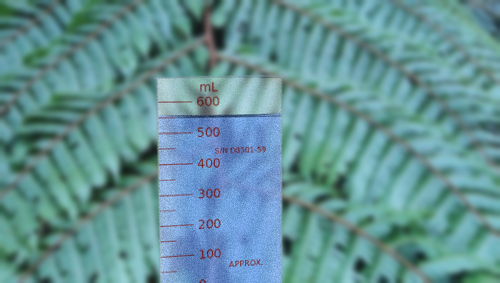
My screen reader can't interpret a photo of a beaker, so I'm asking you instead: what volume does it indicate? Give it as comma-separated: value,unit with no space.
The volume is 550,mL
